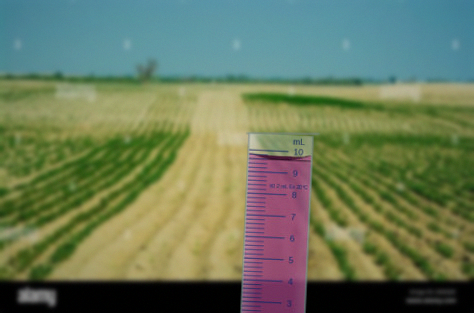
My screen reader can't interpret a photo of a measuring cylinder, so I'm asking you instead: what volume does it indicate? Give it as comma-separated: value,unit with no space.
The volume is 9.6,mL
